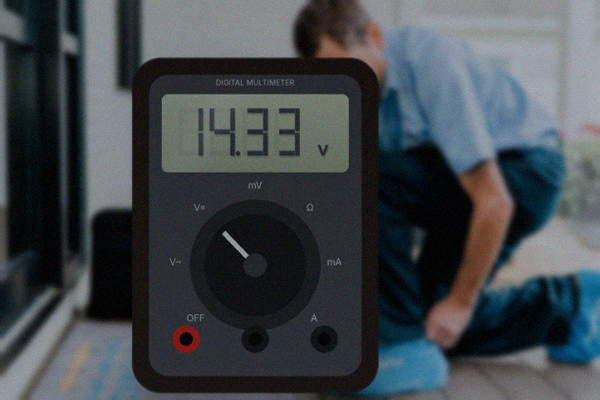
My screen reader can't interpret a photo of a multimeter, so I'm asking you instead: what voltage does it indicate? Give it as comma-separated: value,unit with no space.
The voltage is 14.33,V
